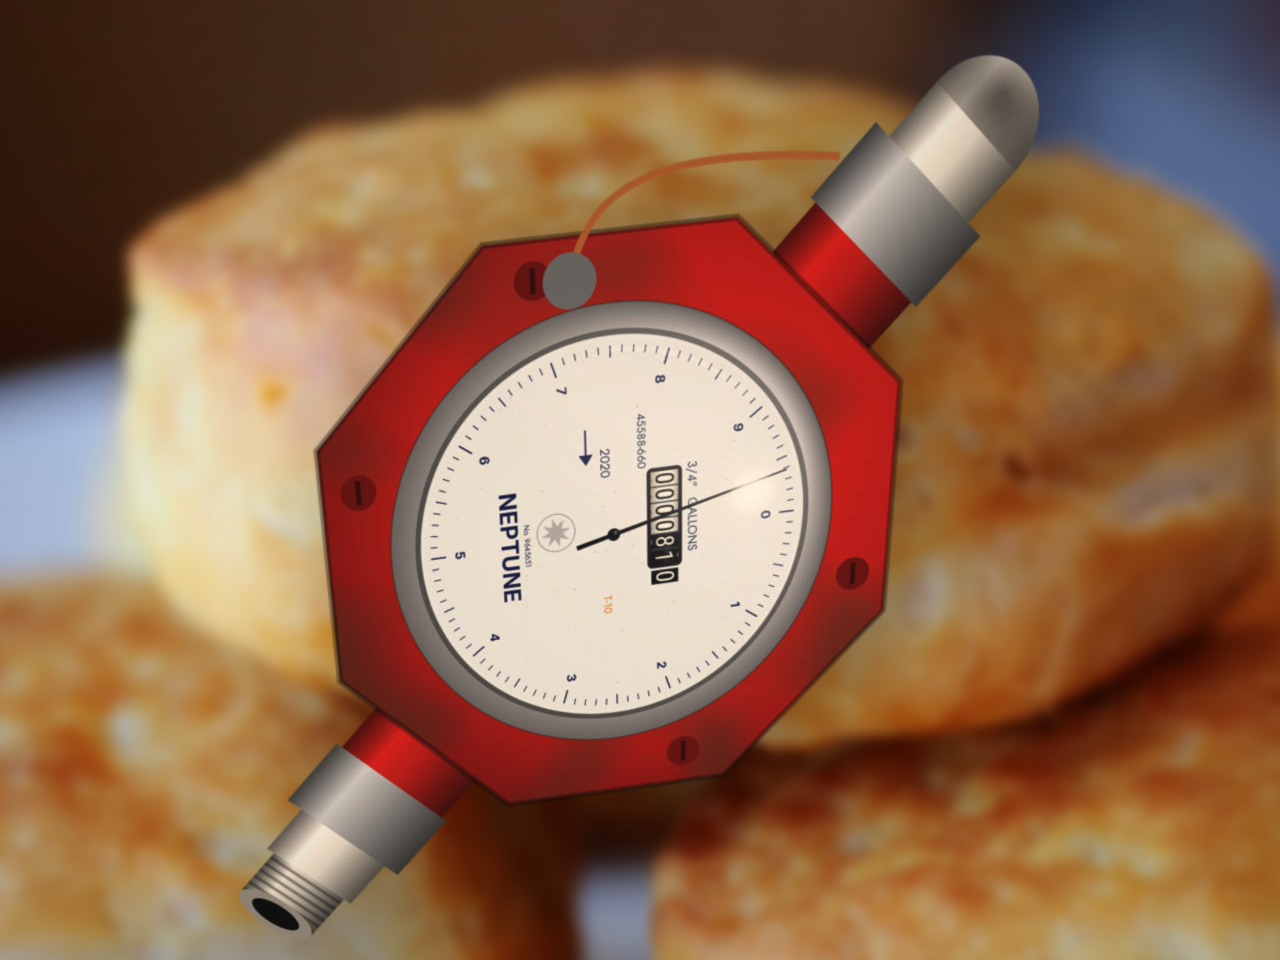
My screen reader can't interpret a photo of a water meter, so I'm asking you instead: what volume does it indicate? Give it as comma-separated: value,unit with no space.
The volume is 809.6,gal
